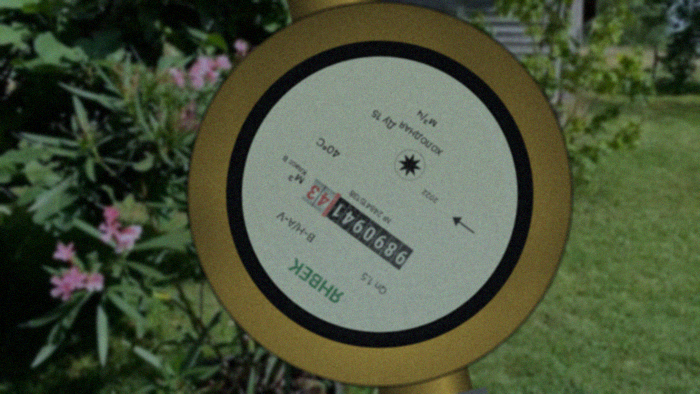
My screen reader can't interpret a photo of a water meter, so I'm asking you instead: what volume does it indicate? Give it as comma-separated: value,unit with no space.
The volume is 9890941.43,m³
